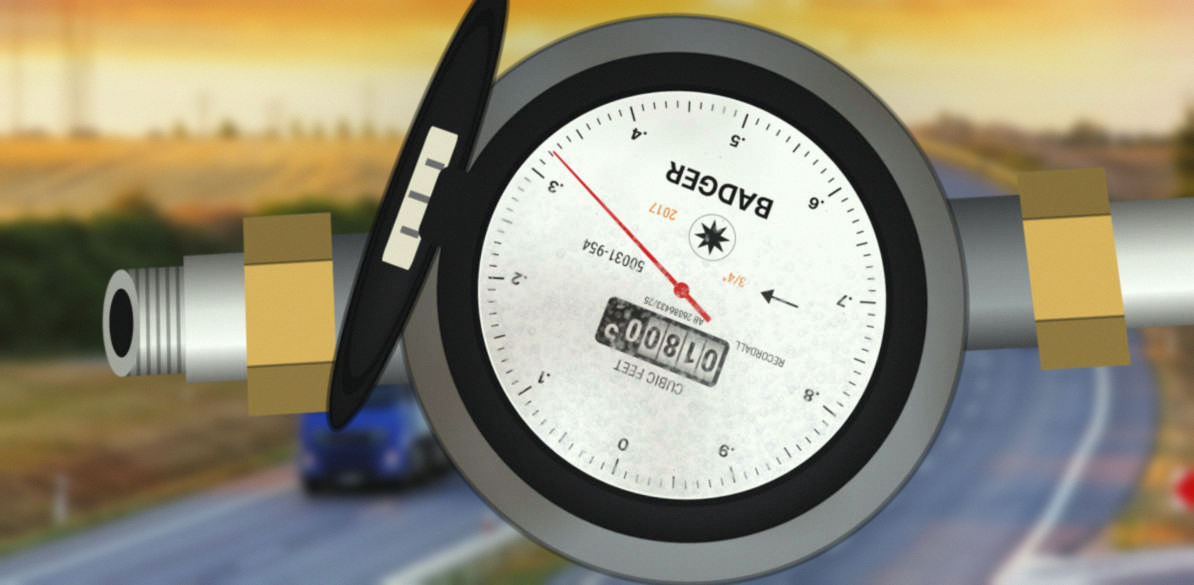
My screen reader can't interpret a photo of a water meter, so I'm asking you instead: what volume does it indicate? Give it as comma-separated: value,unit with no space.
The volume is 18005.32,ft³
